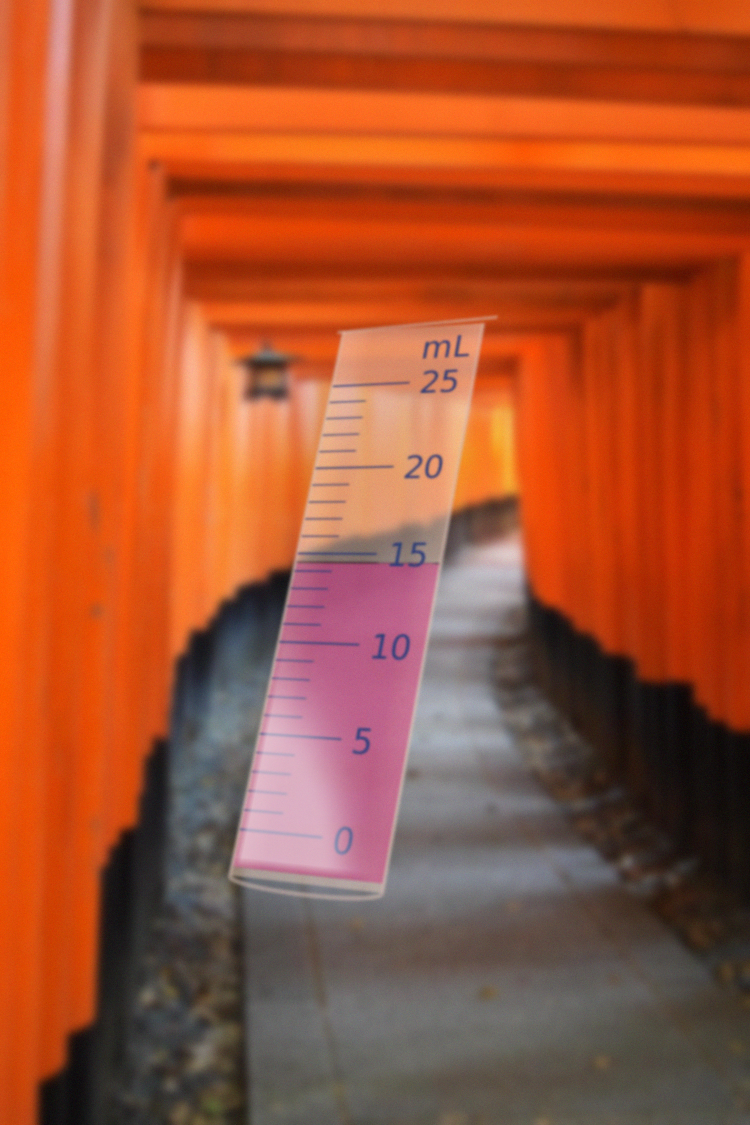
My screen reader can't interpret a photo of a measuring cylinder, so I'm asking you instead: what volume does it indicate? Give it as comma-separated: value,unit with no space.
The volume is 14.5,mL
